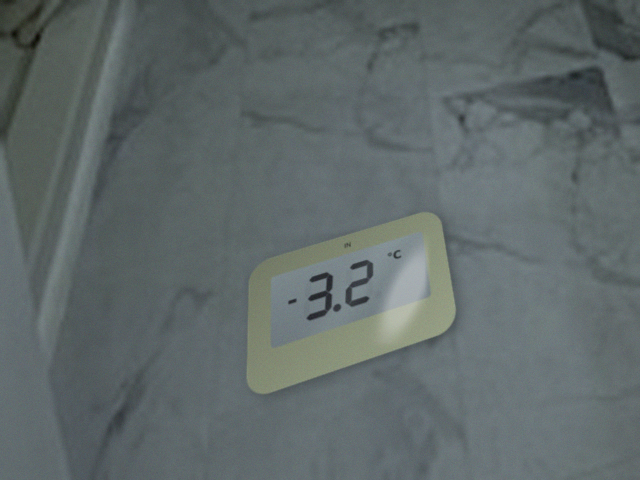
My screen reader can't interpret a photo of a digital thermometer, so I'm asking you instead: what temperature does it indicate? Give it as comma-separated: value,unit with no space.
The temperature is -3.2,°C
